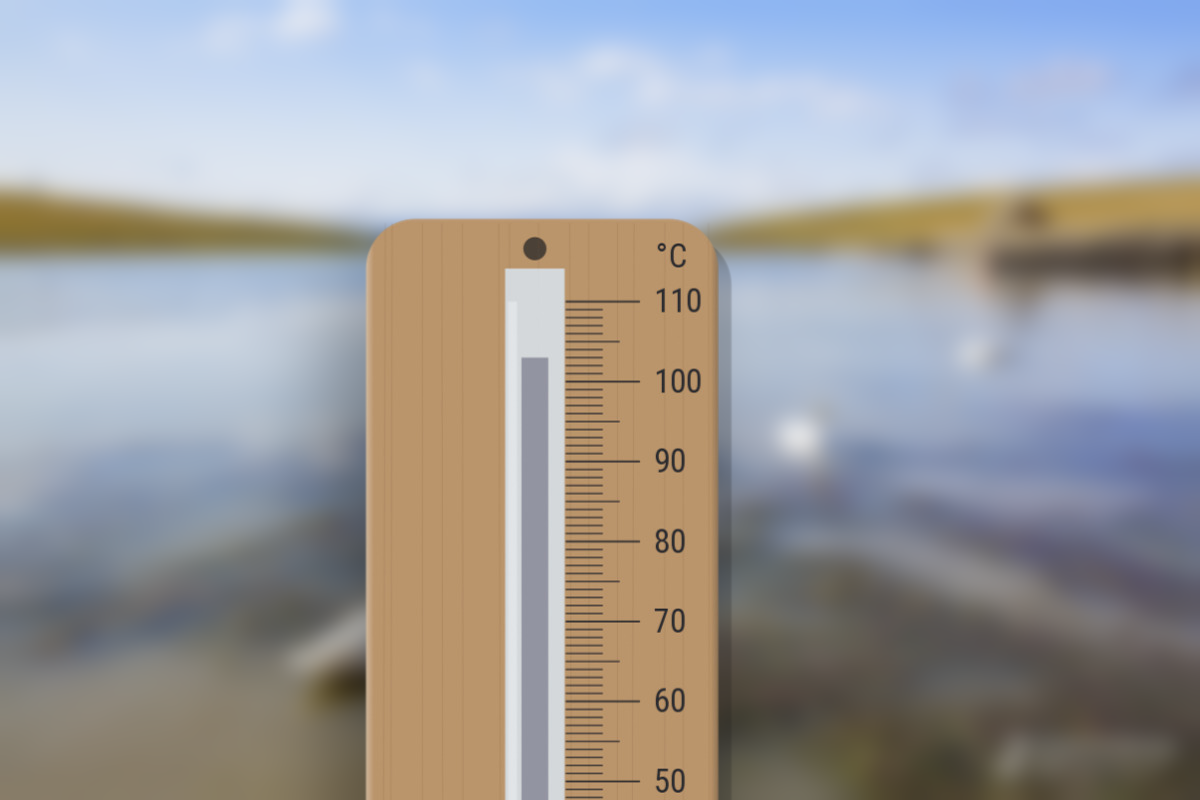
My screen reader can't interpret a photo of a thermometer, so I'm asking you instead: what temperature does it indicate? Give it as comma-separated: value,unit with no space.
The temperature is 103,°C
